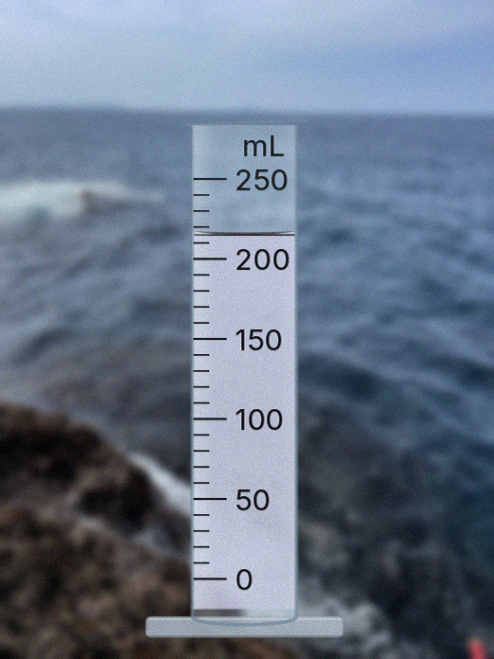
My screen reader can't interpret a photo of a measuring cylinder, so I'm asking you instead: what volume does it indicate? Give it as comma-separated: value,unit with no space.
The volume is 215,mL
